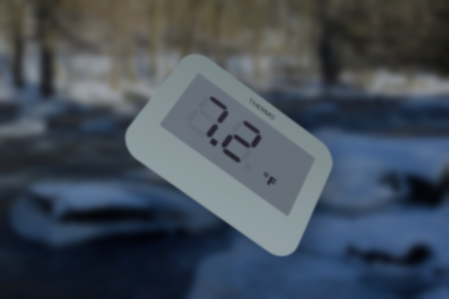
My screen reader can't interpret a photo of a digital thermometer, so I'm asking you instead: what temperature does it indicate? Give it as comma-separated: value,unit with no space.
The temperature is 7.2,°F
